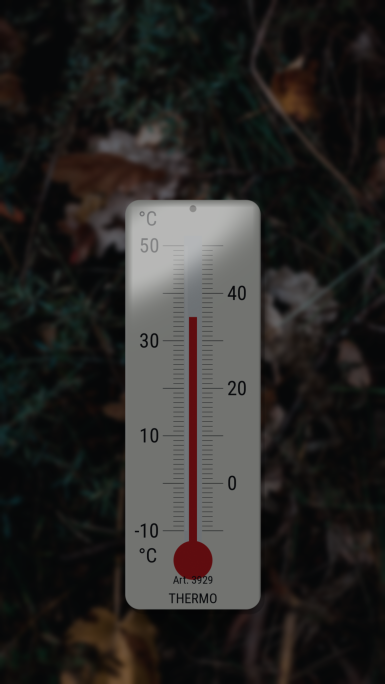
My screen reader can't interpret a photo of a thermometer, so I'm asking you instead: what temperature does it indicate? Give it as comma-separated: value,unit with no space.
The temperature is 35,°C
